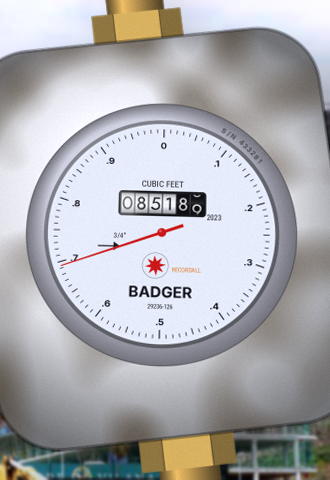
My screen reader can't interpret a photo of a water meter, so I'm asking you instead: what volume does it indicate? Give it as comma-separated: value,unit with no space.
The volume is 85188.69,ft³
